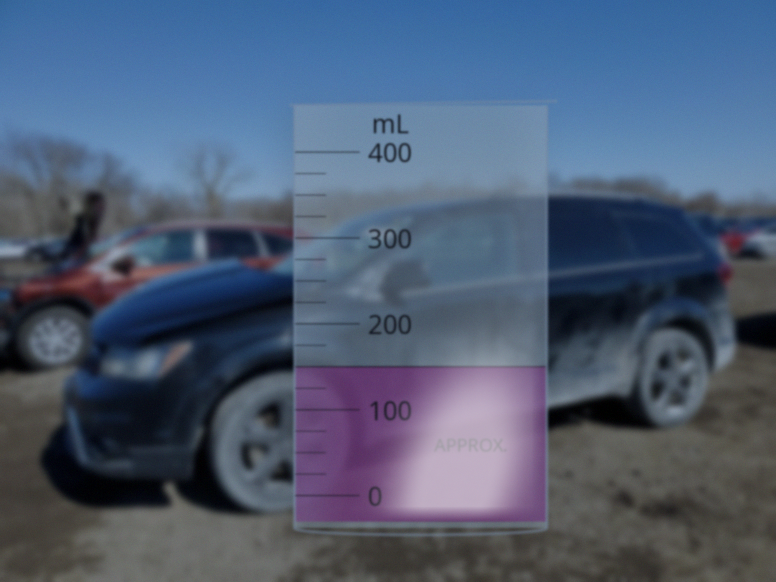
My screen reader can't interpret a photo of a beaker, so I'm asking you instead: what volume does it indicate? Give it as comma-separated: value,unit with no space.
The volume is 150,mL
